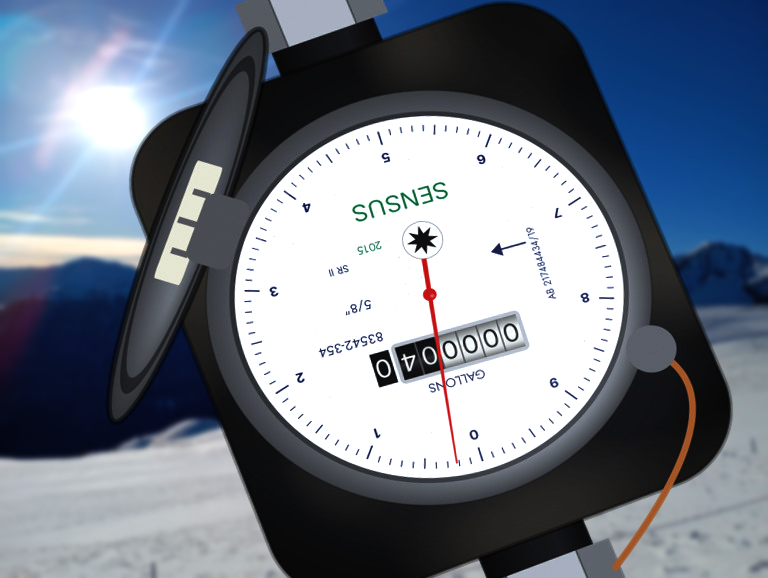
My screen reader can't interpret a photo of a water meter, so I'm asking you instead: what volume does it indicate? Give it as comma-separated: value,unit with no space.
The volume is 40.2,gal
